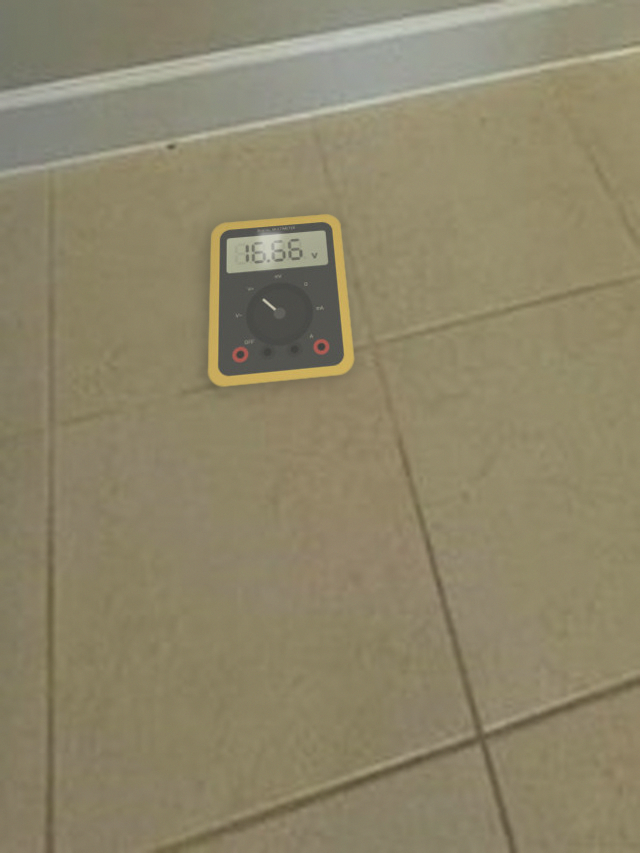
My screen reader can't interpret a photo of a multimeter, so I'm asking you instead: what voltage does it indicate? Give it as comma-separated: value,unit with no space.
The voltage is 16.66,V
